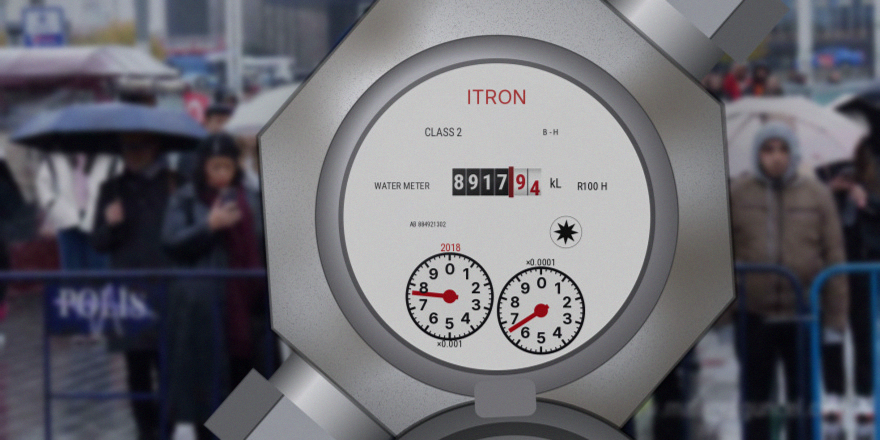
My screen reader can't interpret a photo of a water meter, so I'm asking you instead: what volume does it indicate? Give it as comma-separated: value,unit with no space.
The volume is 8917.9376,kL
